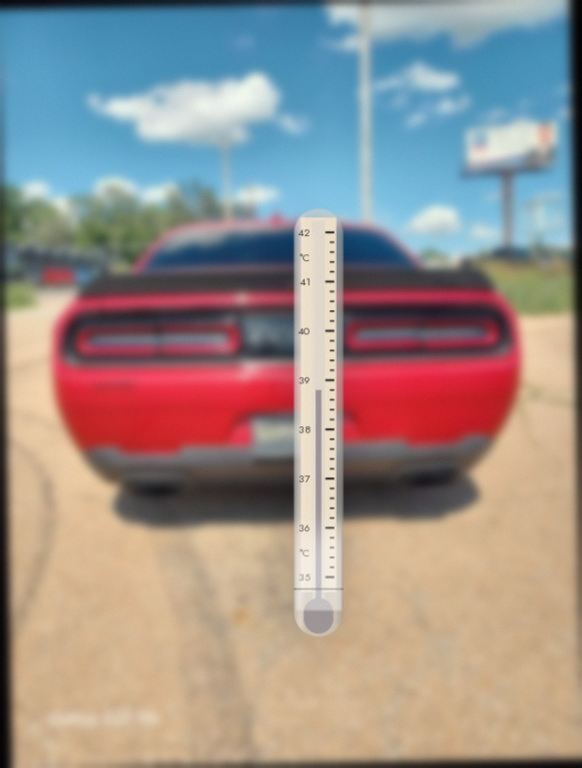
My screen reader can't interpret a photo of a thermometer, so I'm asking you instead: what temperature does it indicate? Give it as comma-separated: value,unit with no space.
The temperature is 38.8,°C
